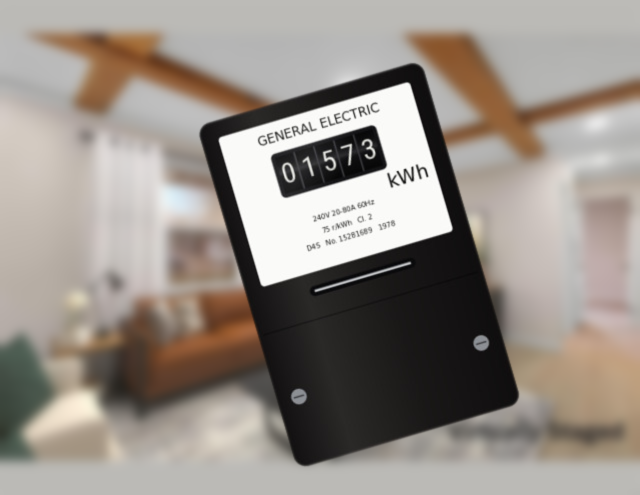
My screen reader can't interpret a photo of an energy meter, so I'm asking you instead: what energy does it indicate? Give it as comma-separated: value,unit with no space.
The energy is 1573,kWh
